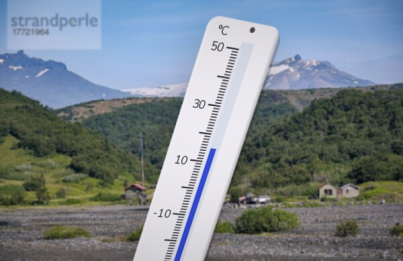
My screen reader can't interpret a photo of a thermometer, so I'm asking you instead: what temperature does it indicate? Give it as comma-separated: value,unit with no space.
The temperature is 15,°C
